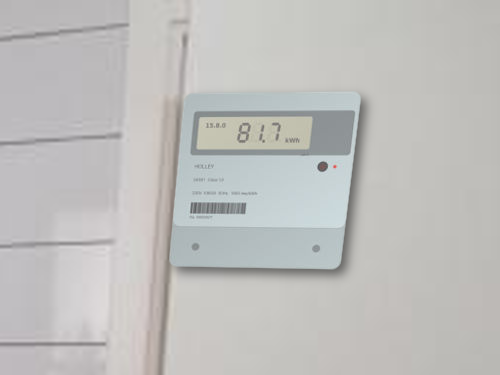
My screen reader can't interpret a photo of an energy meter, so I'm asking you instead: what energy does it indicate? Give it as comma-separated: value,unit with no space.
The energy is 81.7,kWh
